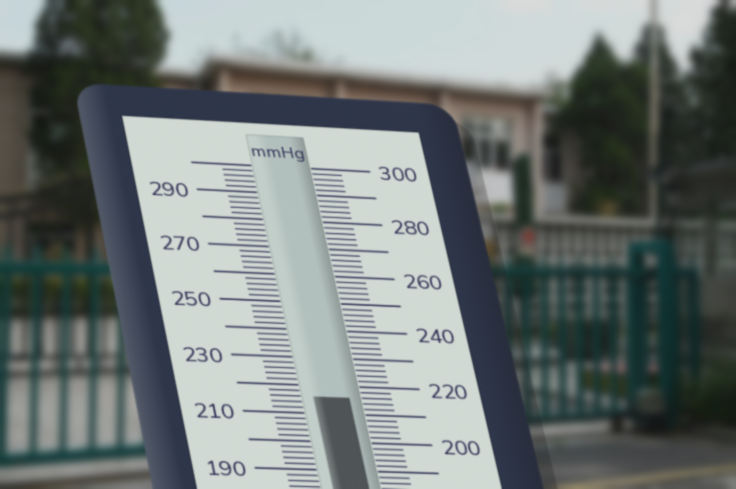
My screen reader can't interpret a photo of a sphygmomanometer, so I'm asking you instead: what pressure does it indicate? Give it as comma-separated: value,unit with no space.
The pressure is 216,mmHg
